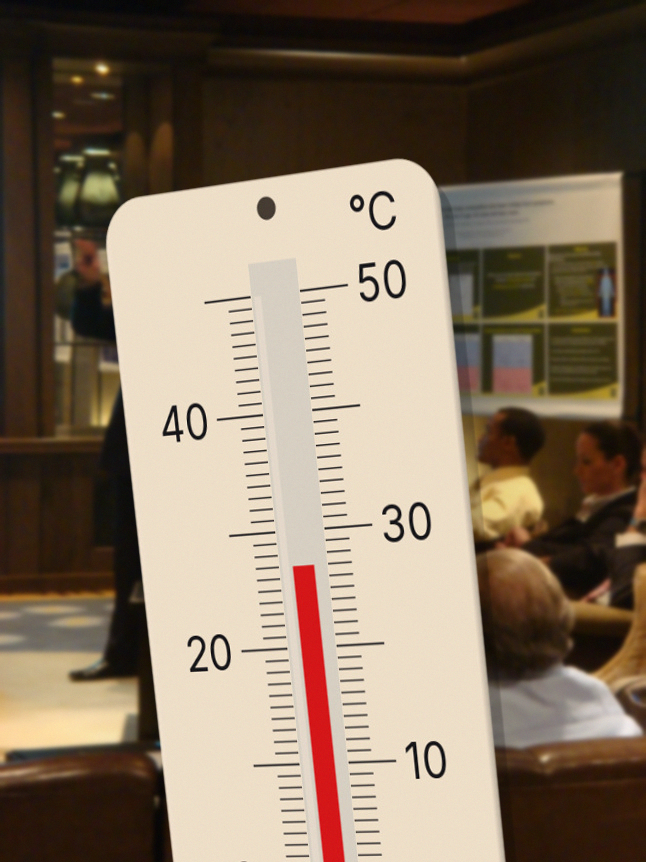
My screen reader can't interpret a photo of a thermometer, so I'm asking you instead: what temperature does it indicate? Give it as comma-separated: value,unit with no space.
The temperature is 27,°C
